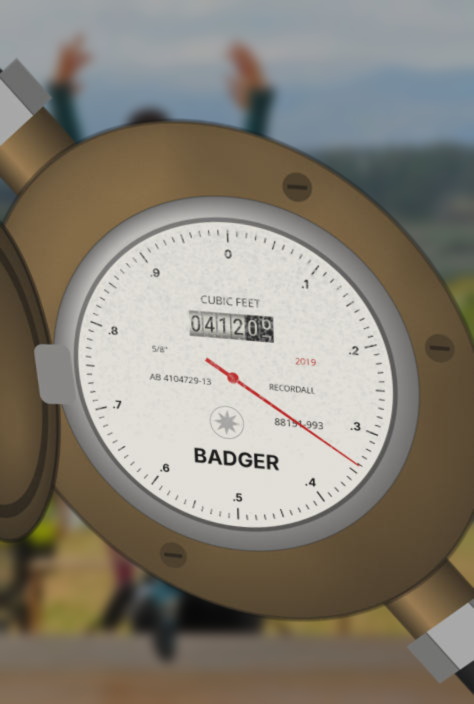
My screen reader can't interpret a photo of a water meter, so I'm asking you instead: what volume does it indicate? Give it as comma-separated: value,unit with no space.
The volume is 41206.34,ft³
